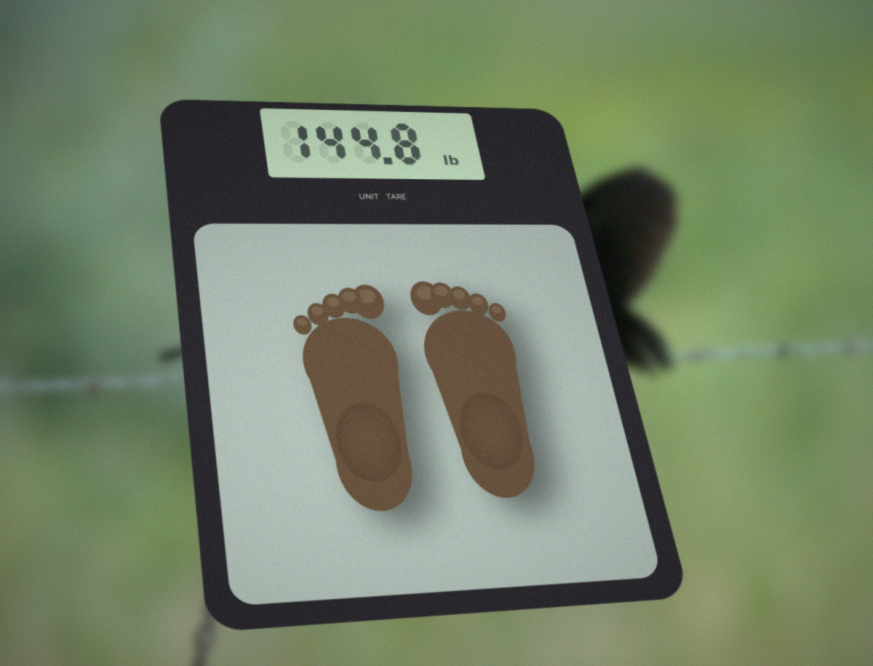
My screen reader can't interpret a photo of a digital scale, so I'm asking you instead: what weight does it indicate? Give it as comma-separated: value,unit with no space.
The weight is 144.8,lb
